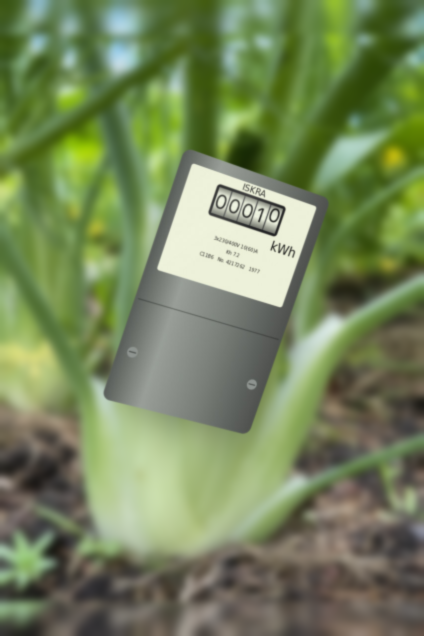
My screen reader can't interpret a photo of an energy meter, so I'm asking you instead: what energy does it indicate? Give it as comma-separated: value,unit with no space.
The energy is 10,kWh
